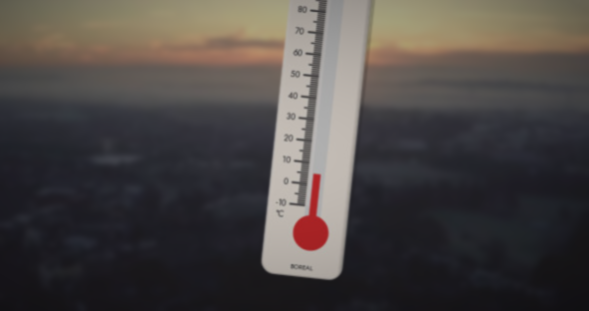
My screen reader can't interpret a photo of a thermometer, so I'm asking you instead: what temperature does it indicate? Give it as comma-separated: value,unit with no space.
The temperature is 5,°C
